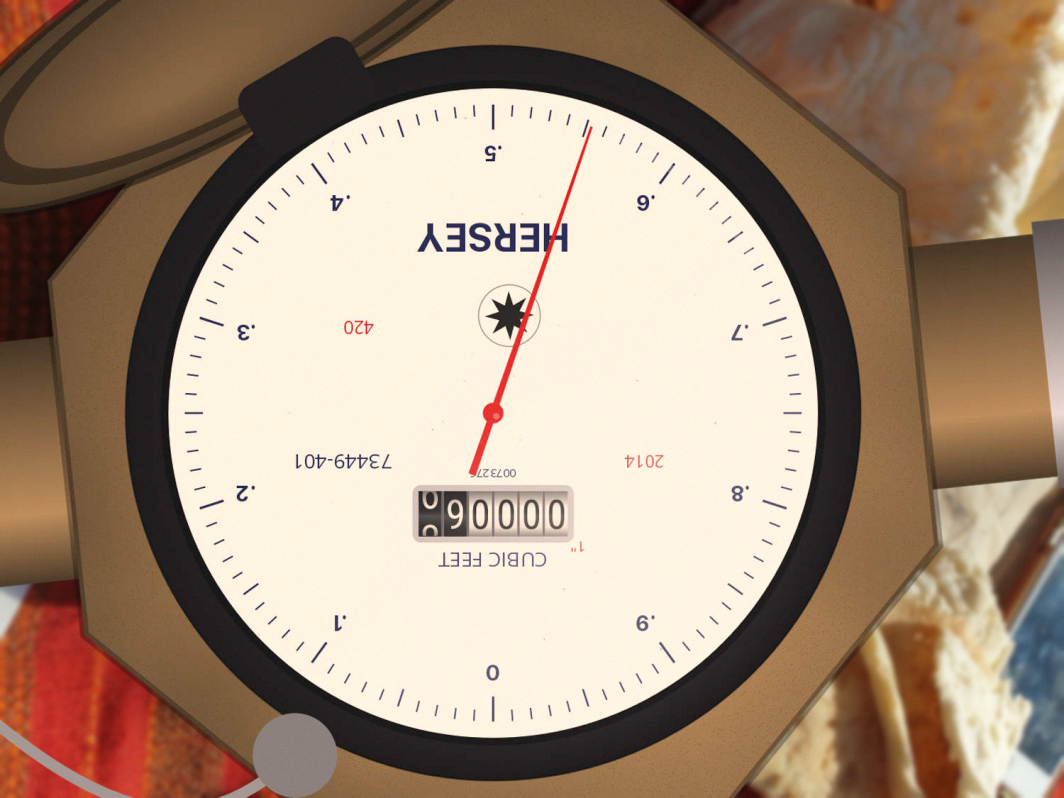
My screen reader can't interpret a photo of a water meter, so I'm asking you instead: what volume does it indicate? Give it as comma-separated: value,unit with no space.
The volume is 68.55,ft³
